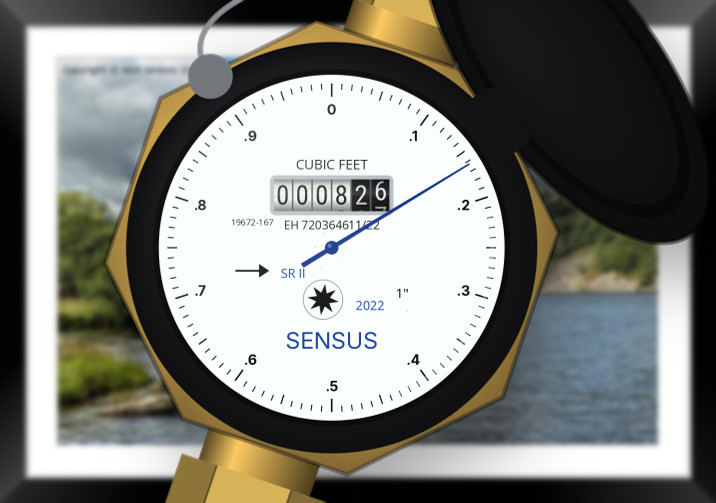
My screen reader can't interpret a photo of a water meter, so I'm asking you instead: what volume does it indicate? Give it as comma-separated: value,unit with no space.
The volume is 826.16,ft³
